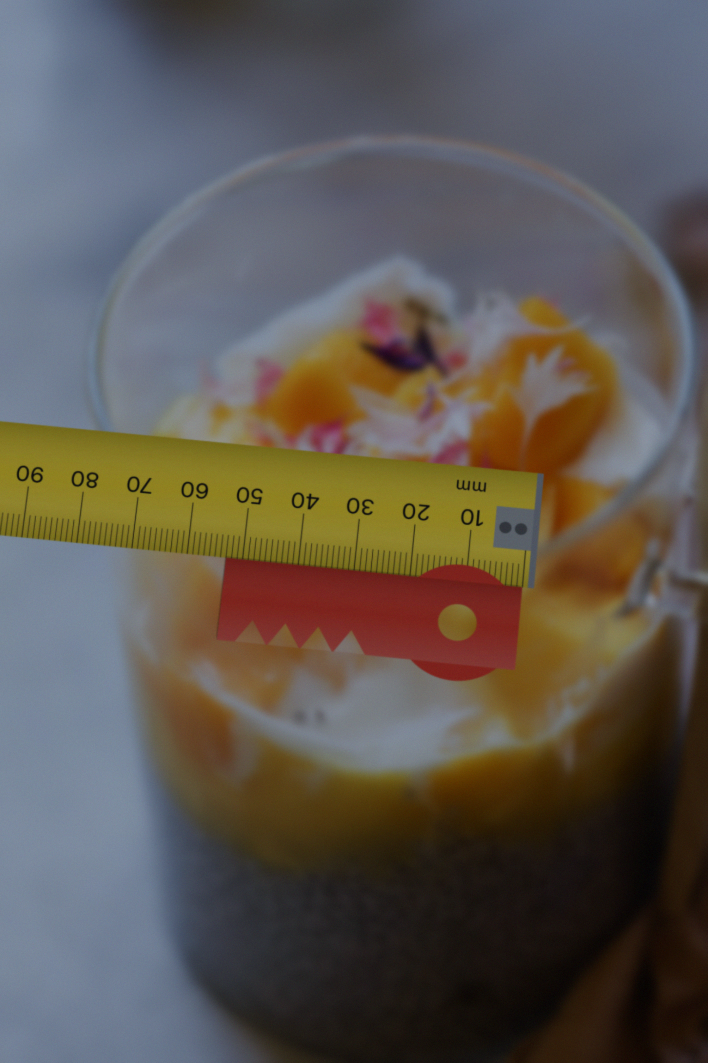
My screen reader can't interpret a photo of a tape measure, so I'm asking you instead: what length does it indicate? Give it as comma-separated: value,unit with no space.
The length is 53,mm
